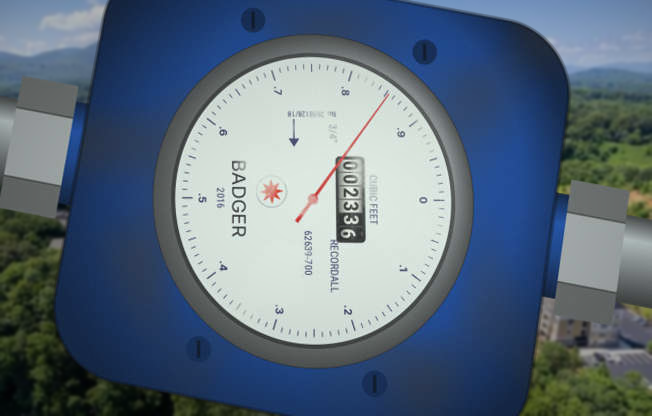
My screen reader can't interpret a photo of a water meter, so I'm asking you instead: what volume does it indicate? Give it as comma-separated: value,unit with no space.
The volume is 2335.85,ft³
